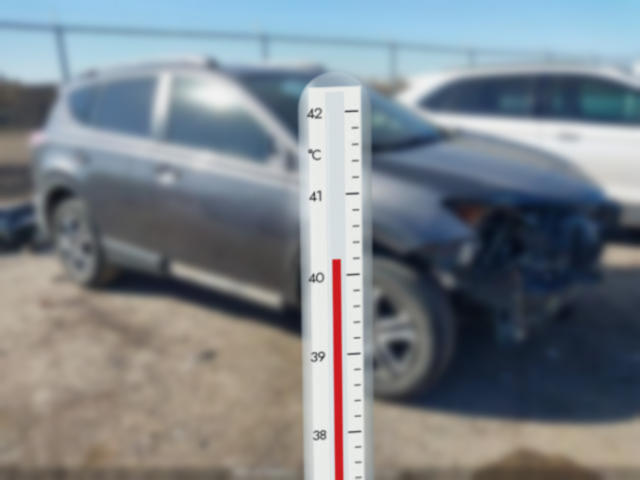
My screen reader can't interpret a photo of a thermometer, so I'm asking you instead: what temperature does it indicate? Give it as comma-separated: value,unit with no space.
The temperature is 40.2,°C
